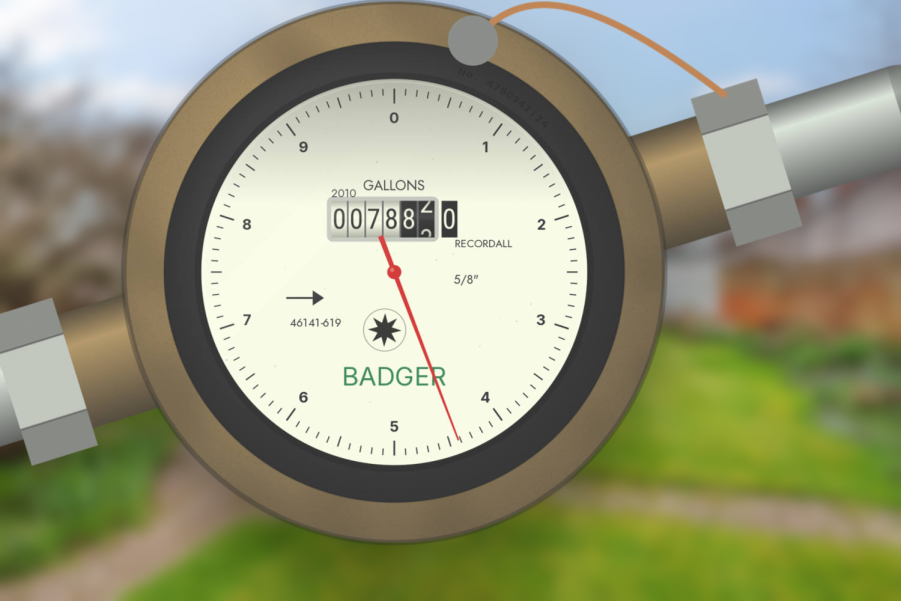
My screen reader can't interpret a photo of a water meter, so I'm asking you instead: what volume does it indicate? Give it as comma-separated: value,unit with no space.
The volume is 78824.4,gal
